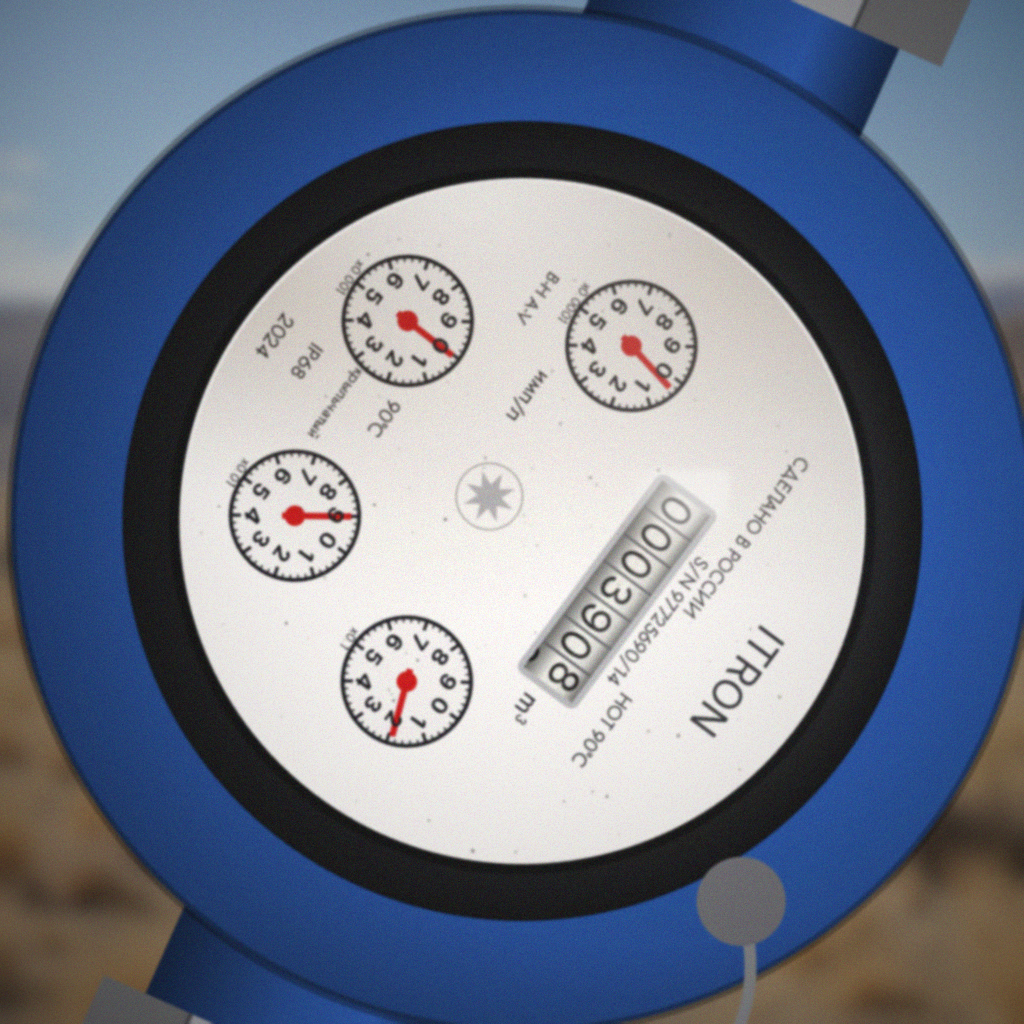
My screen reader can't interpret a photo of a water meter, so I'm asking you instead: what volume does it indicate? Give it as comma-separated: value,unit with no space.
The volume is 3908.1900,m³
